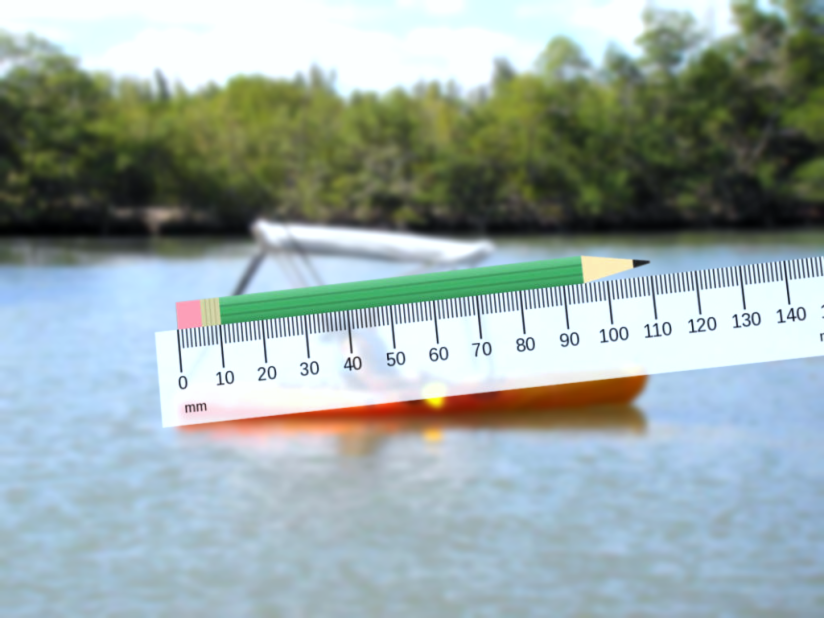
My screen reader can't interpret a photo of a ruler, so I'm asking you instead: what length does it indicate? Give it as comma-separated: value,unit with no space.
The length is 110,mm
